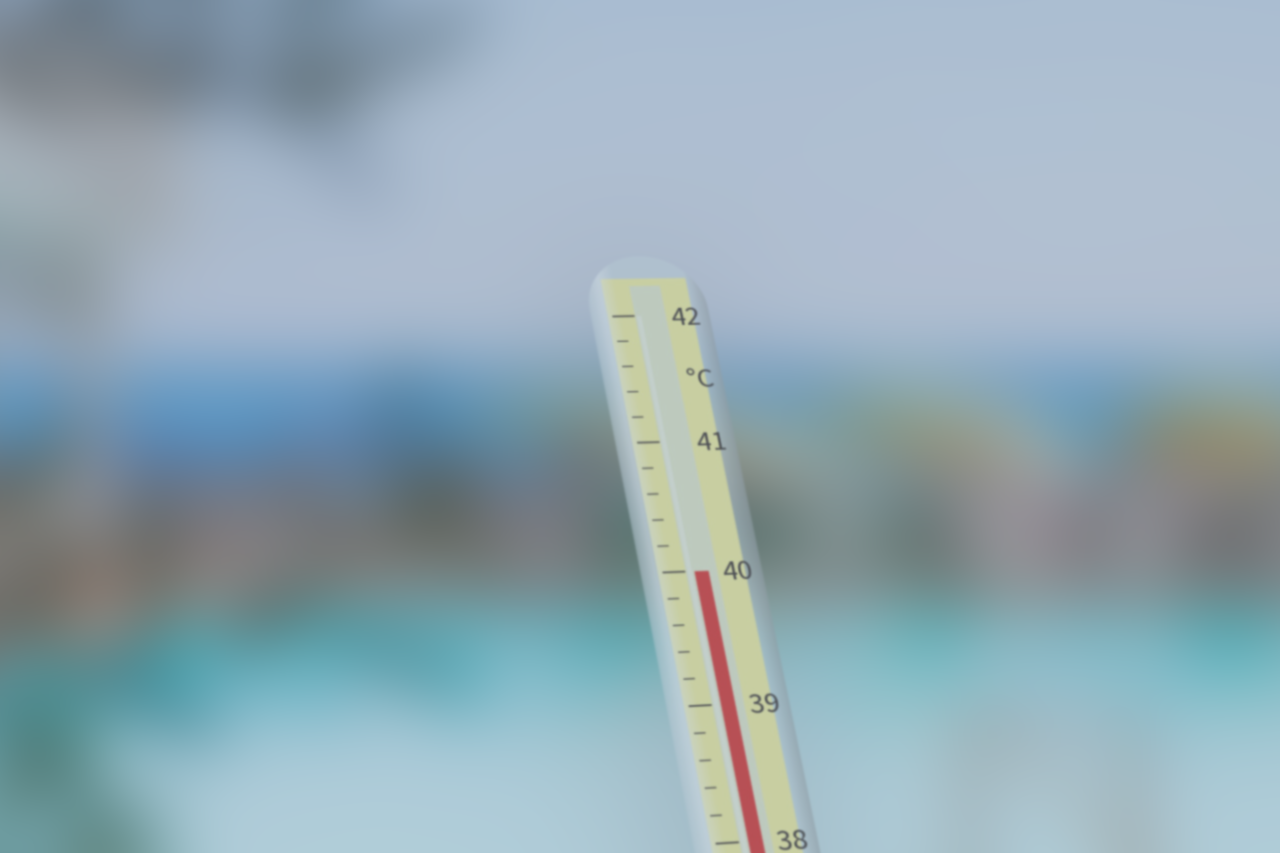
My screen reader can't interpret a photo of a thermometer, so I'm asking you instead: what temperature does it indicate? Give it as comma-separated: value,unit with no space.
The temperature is 40,°C
